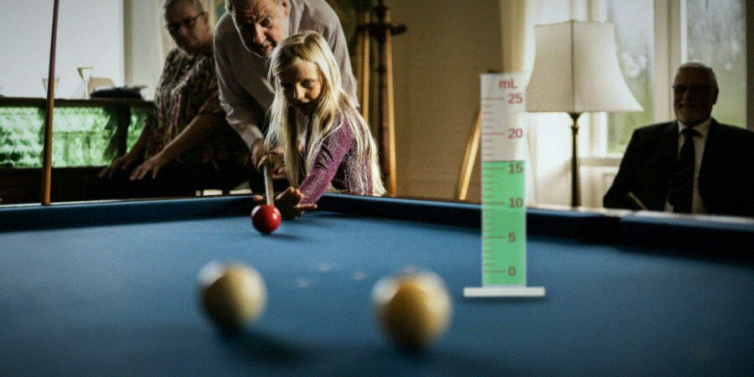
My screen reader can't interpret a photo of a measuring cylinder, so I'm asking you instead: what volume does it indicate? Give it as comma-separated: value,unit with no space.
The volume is 16,mL
